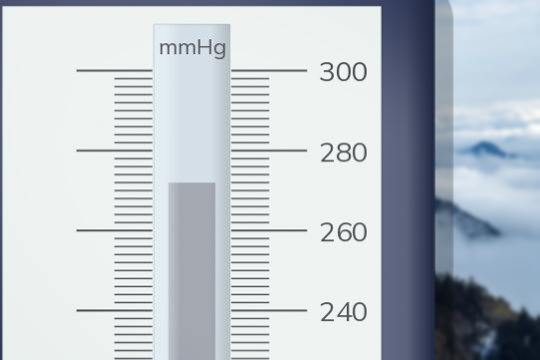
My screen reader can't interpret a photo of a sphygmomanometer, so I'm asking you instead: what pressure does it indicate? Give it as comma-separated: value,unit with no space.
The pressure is 272,mmHg
